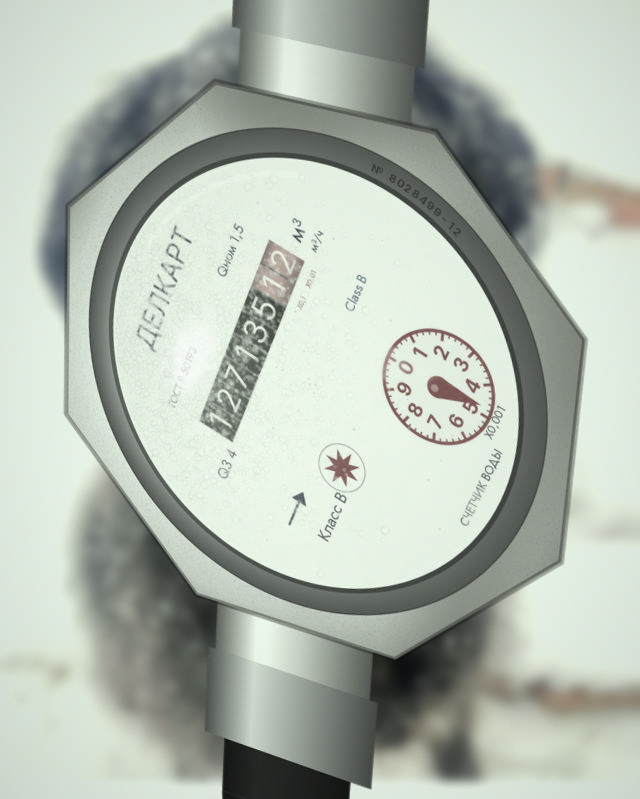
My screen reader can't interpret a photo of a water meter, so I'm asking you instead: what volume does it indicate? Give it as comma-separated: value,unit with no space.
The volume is 127135.124,m³
